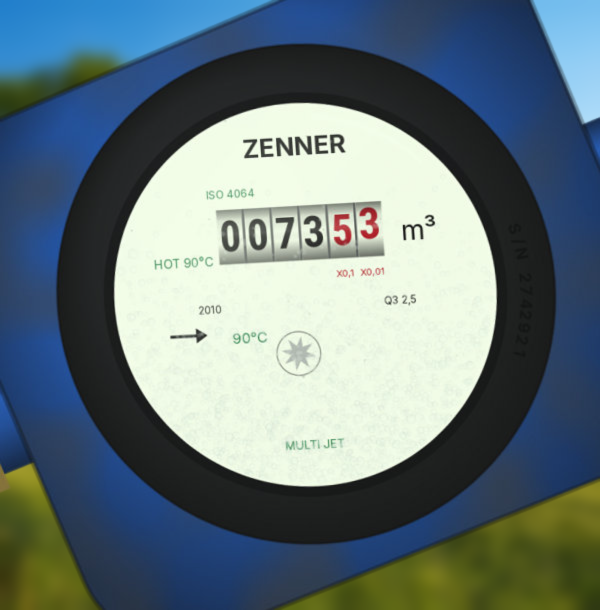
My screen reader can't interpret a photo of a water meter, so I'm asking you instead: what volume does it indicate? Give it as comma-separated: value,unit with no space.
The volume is 73.53,m³
